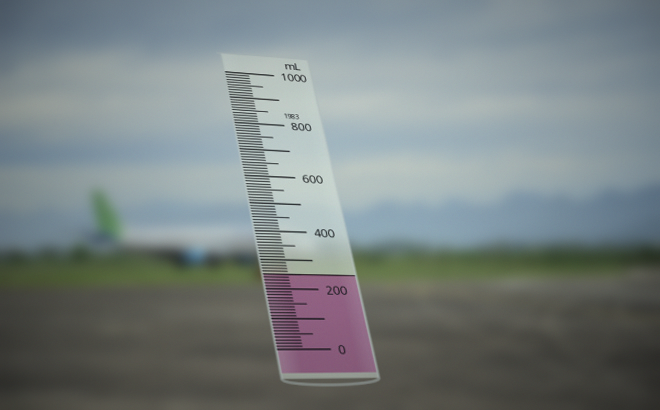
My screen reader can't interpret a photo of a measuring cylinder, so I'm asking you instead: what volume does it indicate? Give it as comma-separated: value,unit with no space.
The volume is 250,mL
